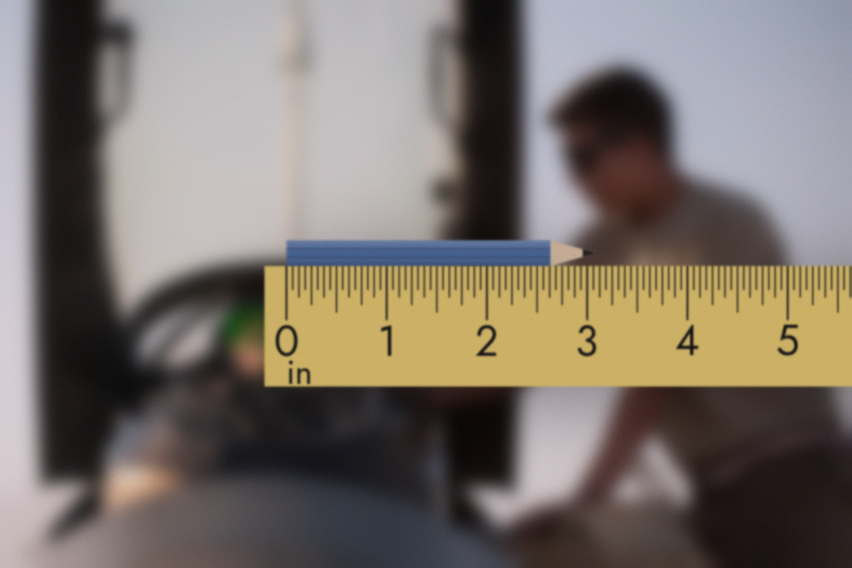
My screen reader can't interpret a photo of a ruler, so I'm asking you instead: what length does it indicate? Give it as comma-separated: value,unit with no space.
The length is 3.0625,in
